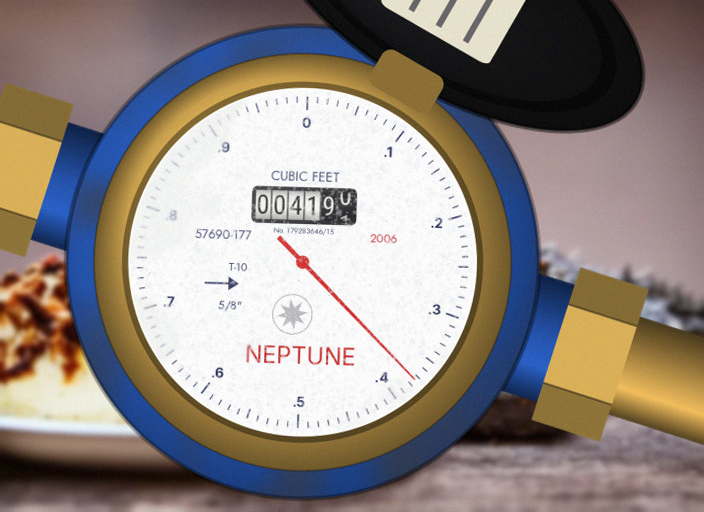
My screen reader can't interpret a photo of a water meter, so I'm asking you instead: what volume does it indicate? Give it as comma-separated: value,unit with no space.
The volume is 4190.37,ft³
